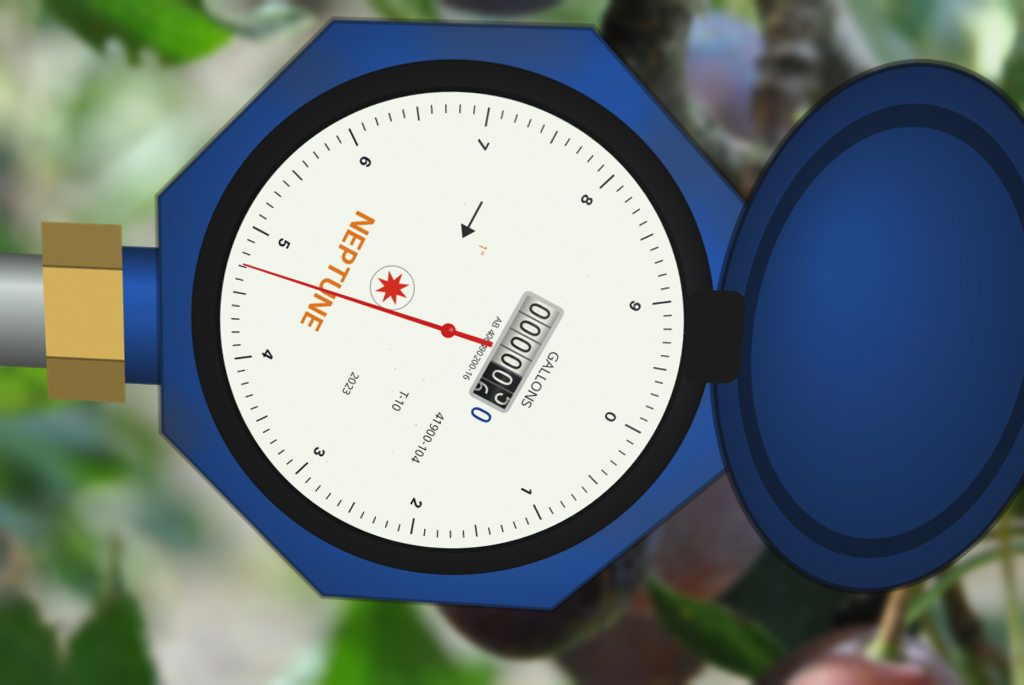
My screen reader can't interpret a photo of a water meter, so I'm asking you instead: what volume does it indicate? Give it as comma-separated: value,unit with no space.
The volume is 54.7,gal
